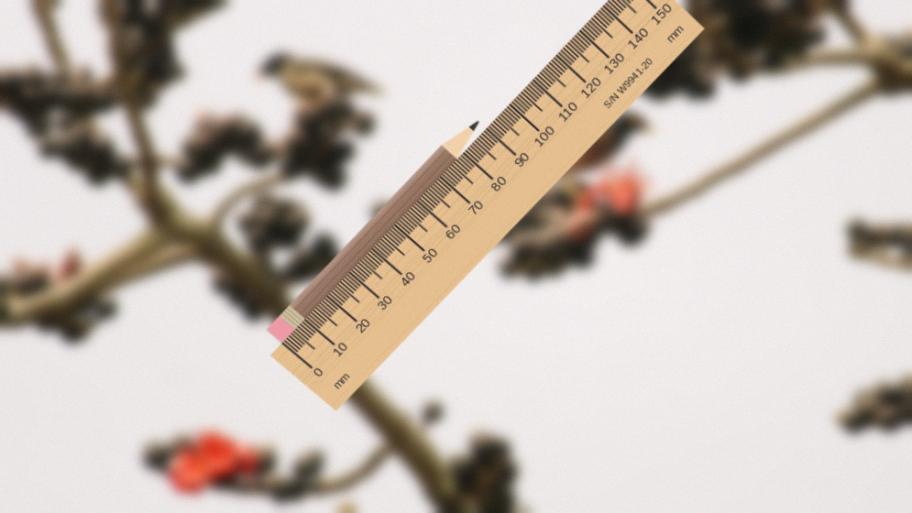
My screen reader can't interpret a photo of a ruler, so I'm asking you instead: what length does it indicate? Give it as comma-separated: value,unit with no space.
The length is 90,mm
